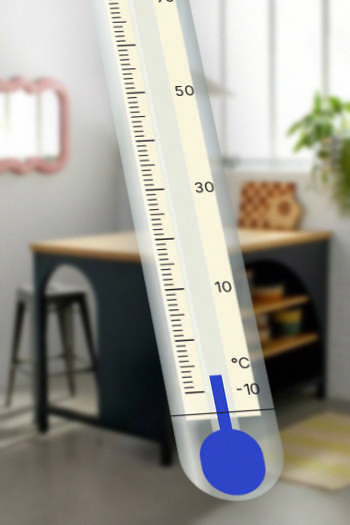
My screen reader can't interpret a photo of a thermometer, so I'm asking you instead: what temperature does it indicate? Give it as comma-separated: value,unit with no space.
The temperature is -7,°C
